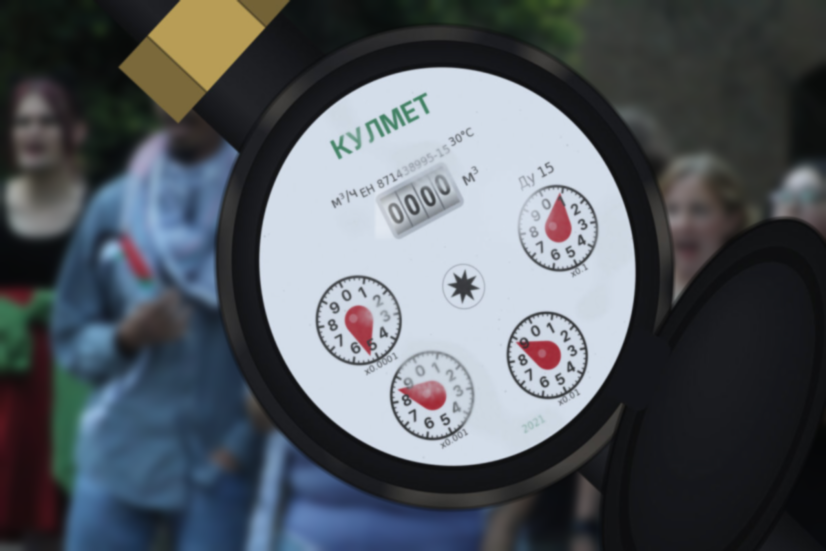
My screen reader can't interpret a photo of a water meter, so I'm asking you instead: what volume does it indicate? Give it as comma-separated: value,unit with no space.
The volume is 0.0885,m³
